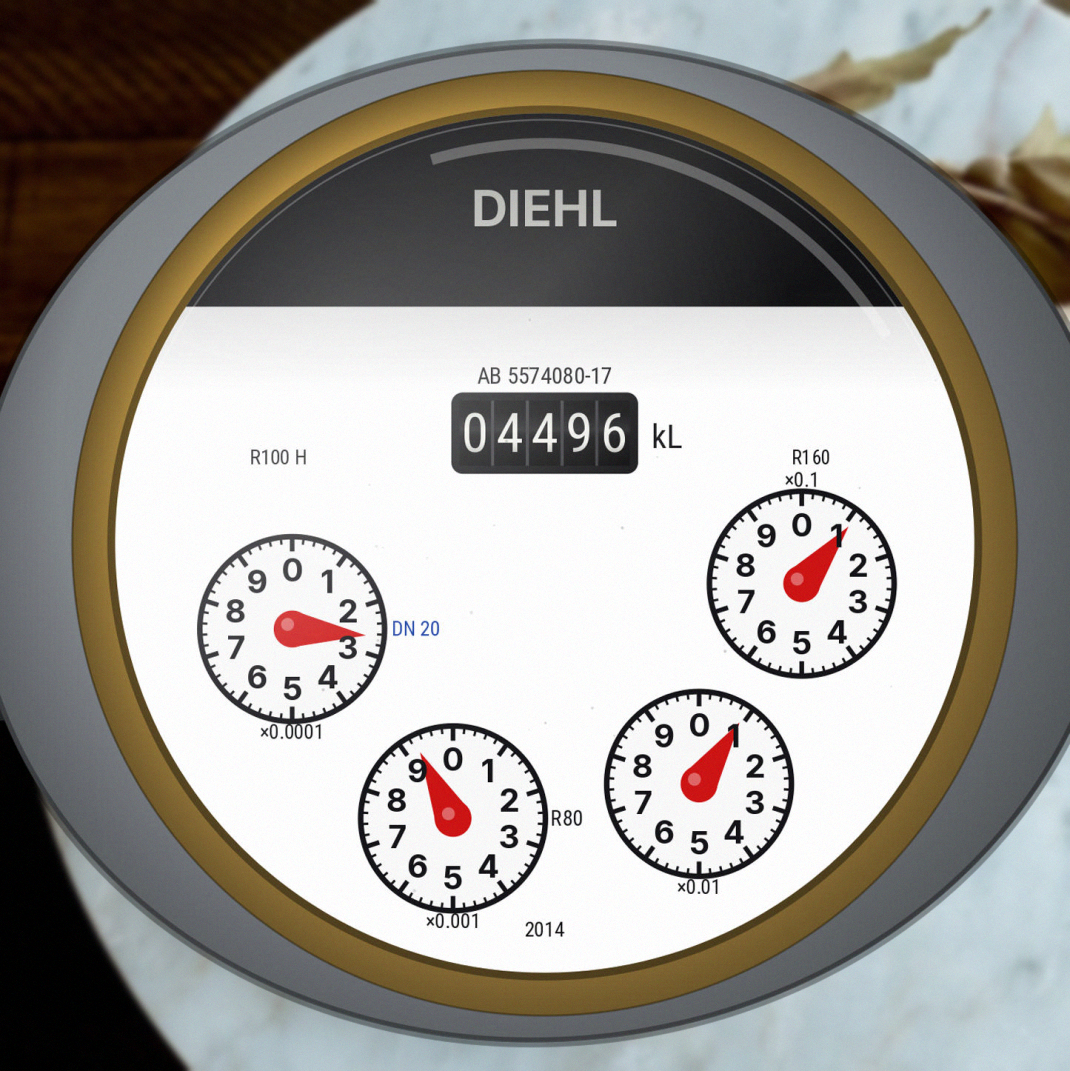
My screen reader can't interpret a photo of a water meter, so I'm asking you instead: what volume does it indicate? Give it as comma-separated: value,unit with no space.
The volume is 4496.1092,kL
